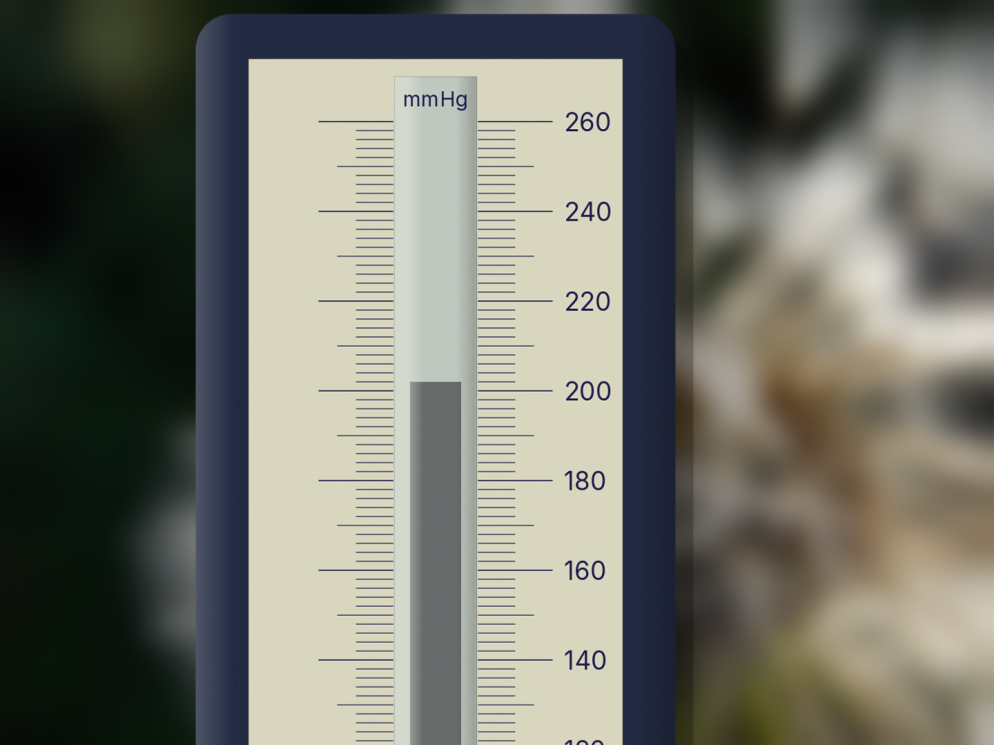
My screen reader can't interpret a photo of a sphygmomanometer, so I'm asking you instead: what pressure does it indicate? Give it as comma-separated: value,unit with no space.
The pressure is 202,mmHg
